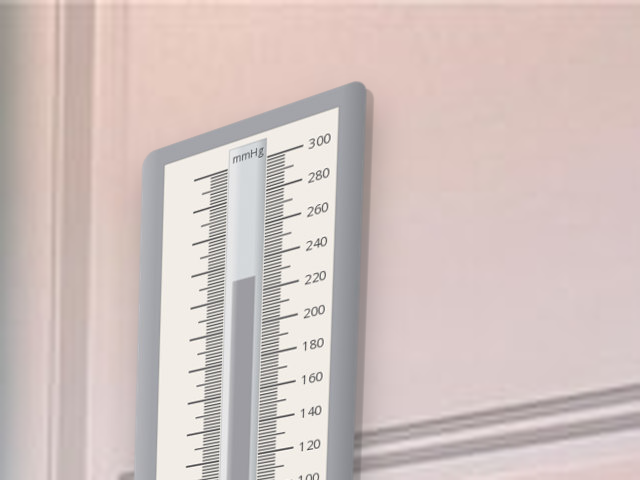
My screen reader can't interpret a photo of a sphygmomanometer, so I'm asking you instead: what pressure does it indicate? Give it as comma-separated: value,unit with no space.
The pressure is 230,mmHg
